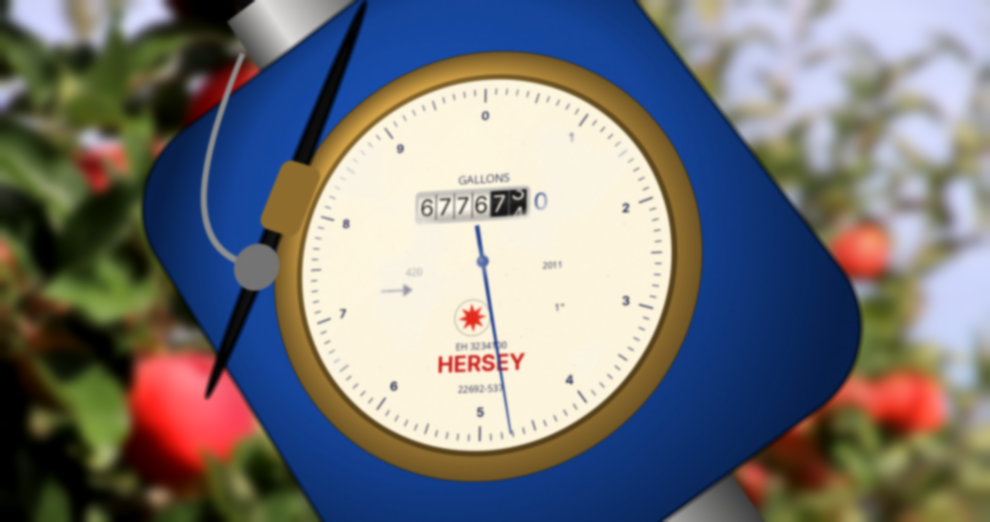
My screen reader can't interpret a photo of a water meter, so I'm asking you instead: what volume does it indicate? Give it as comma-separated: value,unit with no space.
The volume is 6776734.7,gal
